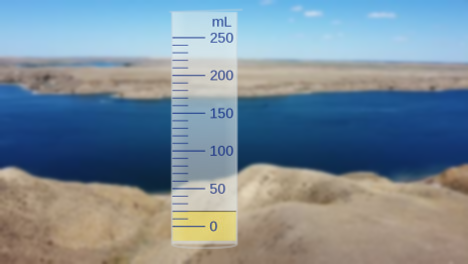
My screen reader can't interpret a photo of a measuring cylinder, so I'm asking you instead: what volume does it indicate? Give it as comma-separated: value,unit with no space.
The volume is 20,mL
